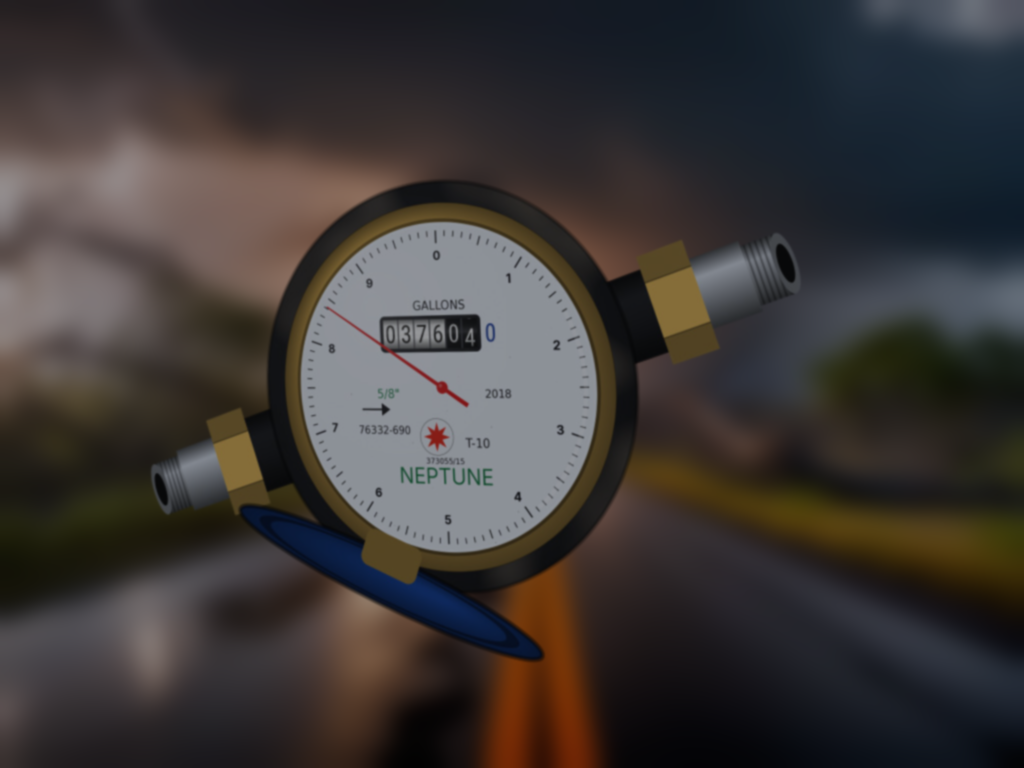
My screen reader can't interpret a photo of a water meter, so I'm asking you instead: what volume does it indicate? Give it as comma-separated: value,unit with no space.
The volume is 376038.4,gal
